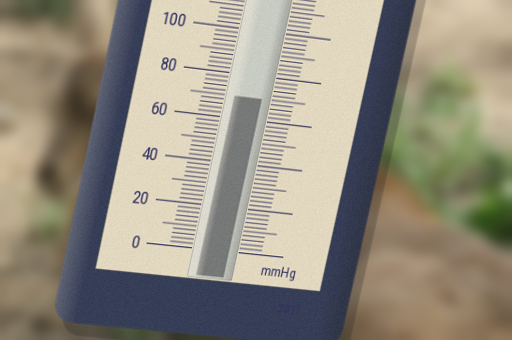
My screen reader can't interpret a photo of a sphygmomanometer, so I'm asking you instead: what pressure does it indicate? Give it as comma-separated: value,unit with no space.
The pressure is 70,mmHg
